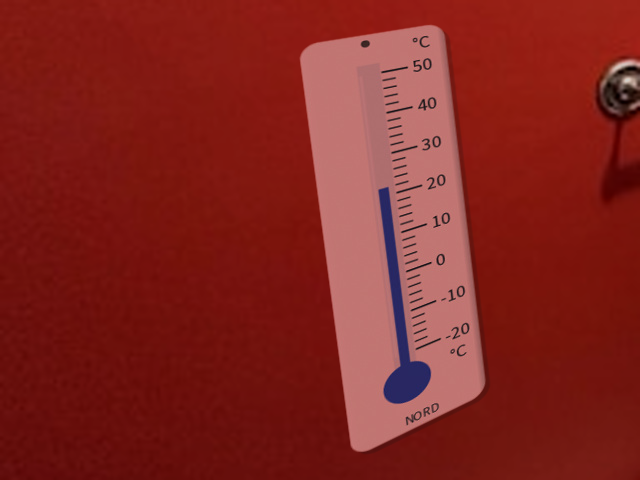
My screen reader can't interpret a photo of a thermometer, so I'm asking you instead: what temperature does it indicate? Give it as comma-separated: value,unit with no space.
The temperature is 22,°C
